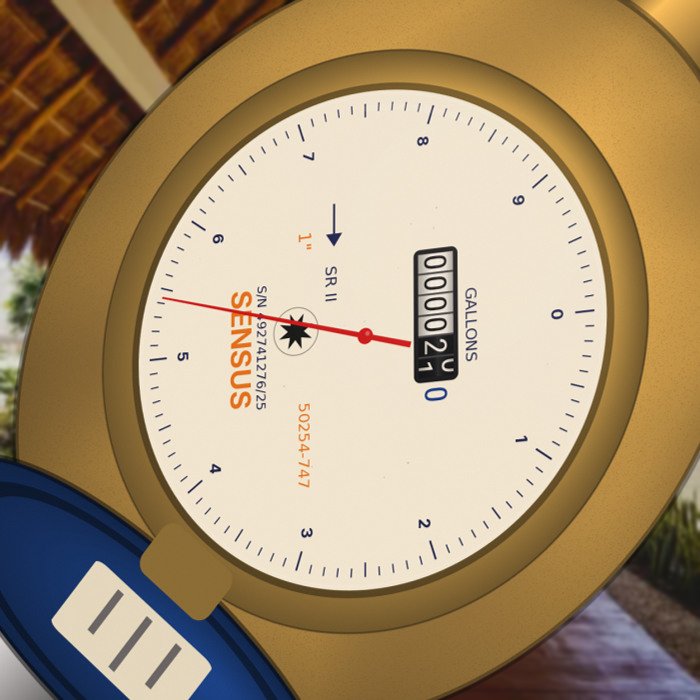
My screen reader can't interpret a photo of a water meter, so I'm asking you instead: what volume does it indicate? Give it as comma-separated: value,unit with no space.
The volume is 205.4,gal
